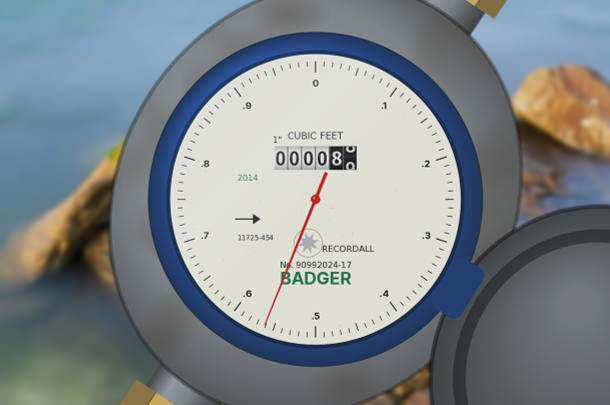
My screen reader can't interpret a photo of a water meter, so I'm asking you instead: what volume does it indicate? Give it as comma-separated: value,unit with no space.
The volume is 88.56,ft³
